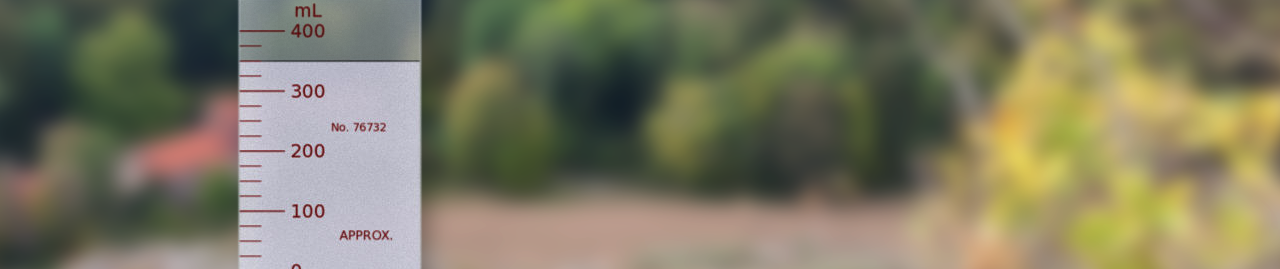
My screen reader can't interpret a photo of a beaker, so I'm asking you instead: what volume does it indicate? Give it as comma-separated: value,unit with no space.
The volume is 350,mL
